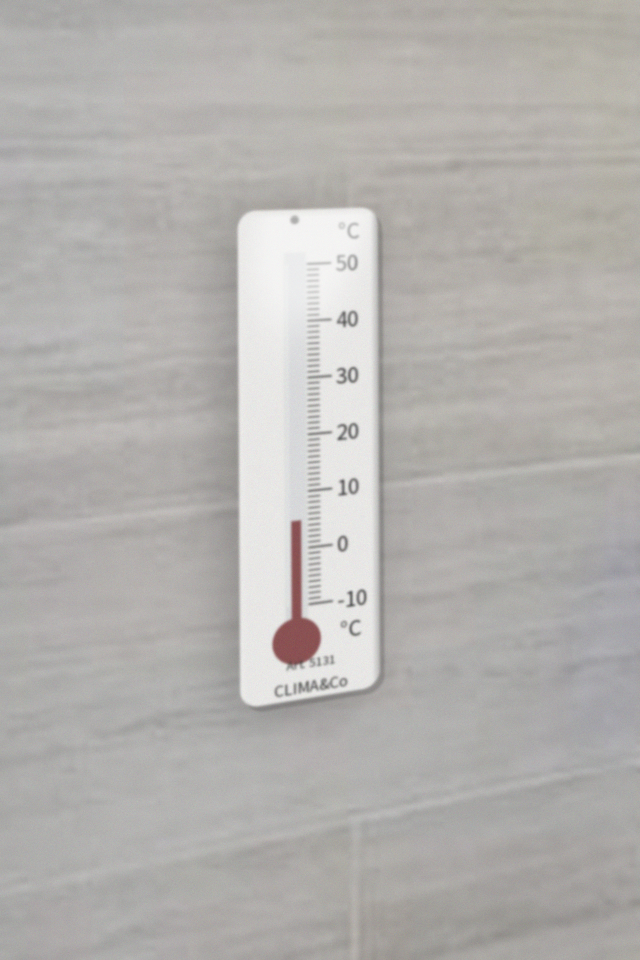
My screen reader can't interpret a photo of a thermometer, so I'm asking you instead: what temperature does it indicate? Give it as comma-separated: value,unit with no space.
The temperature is 5,°C
